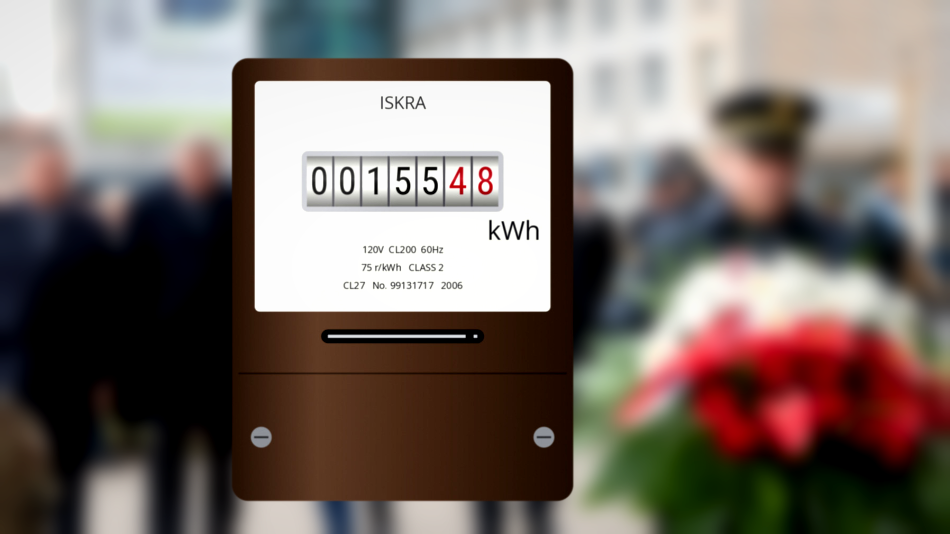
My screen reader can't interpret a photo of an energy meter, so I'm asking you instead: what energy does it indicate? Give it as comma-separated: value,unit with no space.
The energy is 155.48,kWh
